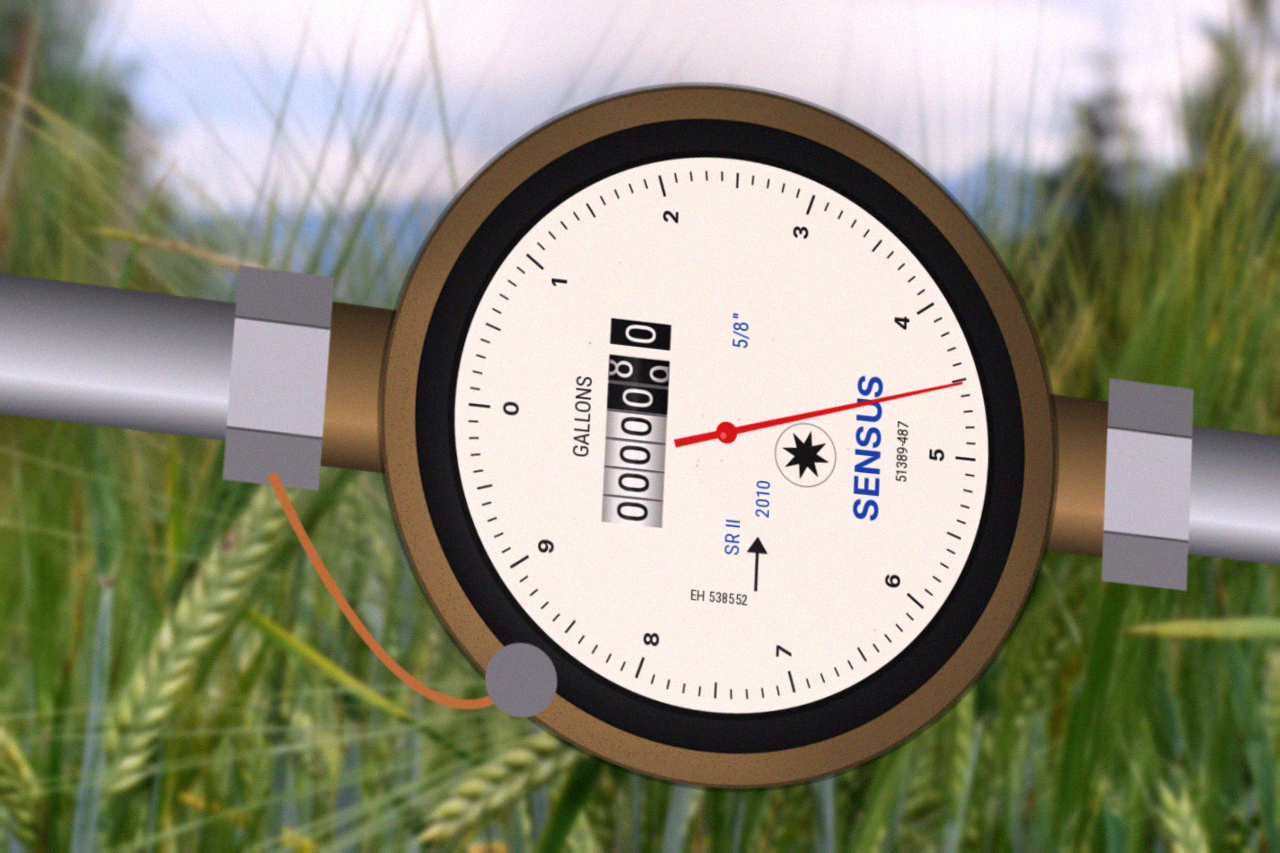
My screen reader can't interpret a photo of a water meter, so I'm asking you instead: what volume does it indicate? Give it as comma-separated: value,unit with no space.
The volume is 84.5,gal
